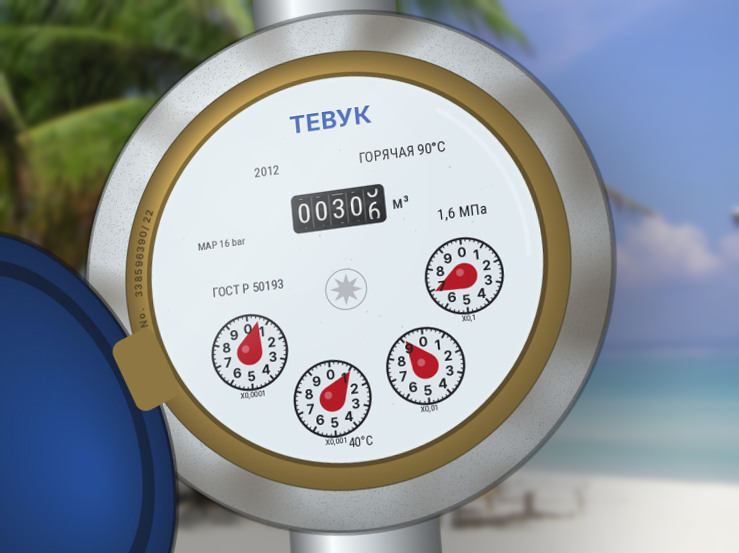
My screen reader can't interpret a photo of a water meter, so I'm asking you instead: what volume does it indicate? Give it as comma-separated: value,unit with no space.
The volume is 305.6910,m³
